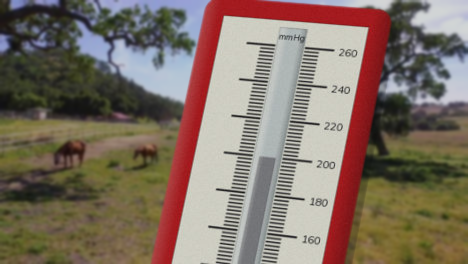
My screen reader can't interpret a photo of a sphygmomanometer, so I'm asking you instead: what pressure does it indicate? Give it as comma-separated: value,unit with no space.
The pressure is 200,mmHg
